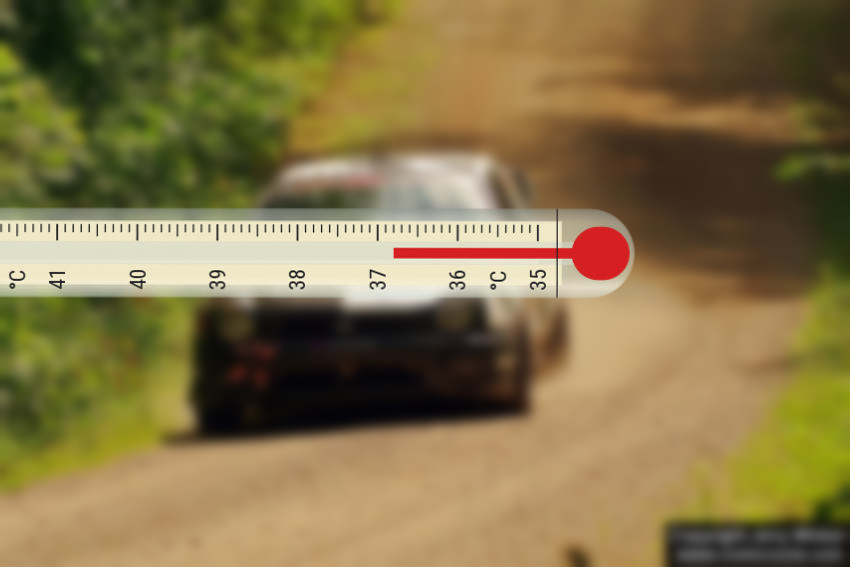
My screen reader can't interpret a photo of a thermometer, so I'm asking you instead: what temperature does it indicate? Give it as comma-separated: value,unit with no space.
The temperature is 36.8,°C
